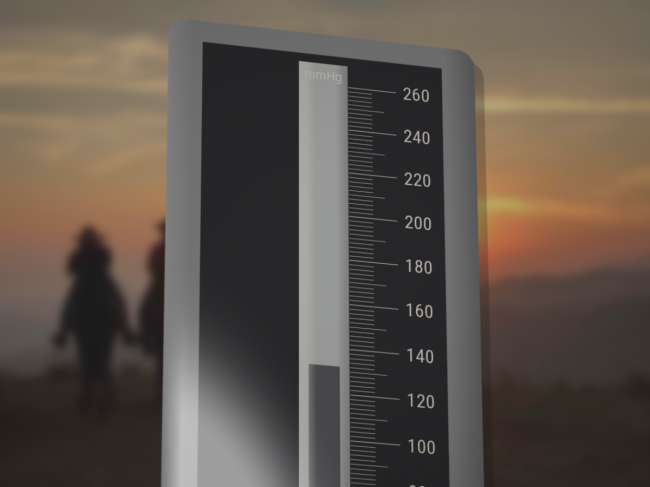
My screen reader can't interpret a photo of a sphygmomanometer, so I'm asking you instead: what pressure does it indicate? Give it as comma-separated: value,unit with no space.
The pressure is 132,mmHg
